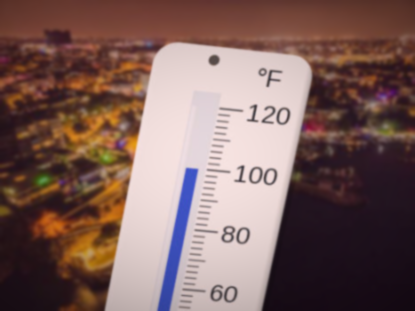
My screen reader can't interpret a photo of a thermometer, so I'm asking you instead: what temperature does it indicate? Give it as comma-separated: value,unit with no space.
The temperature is 100,°F
